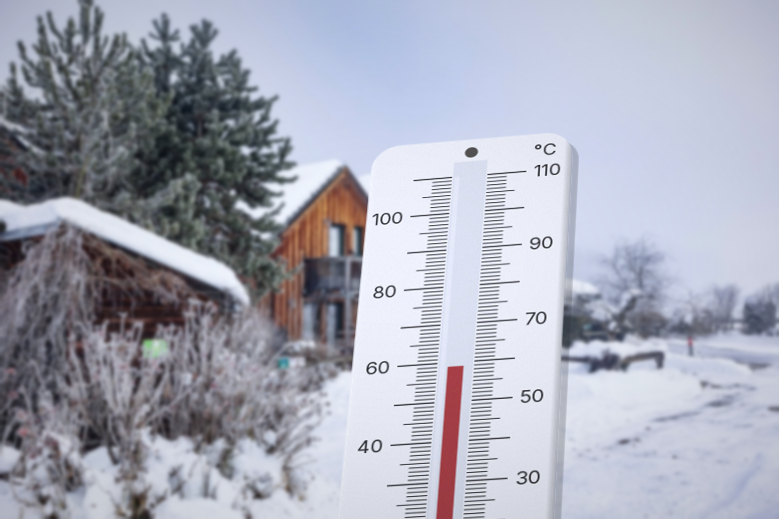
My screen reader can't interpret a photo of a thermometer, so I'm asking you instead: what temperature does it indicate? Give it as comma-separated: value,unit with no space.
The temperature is 59,°C
